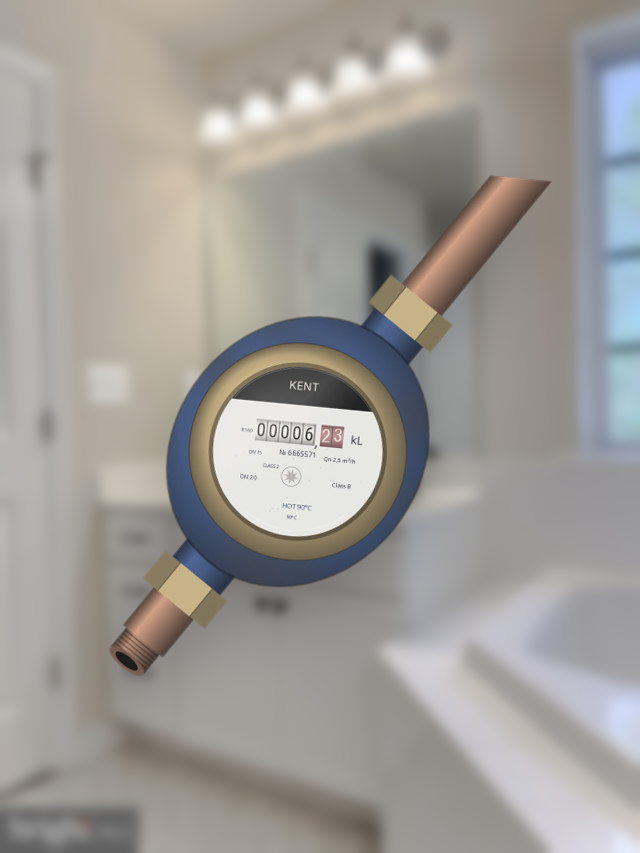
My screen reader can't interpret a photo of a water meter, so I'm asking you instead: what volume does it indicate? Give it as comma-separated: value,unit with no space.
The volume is 6.23,kL
